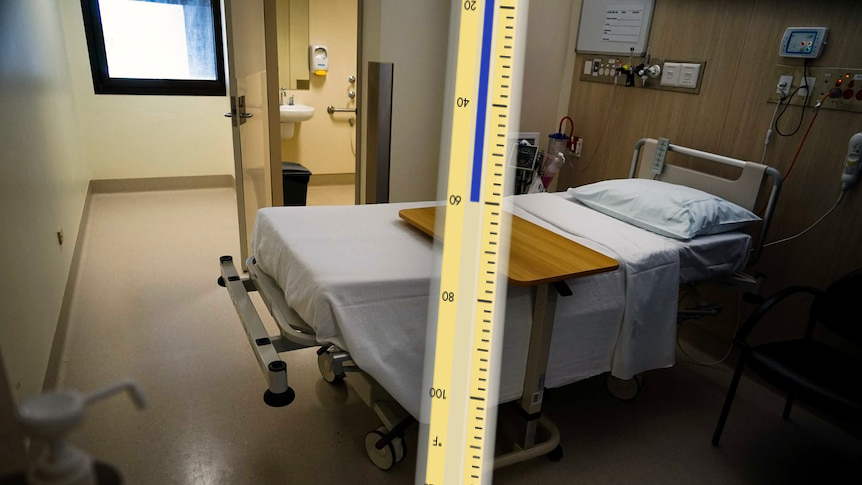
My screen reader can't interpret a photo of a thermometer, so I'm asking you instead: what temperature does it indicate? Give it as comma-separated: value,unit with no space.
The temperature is 60,°F
